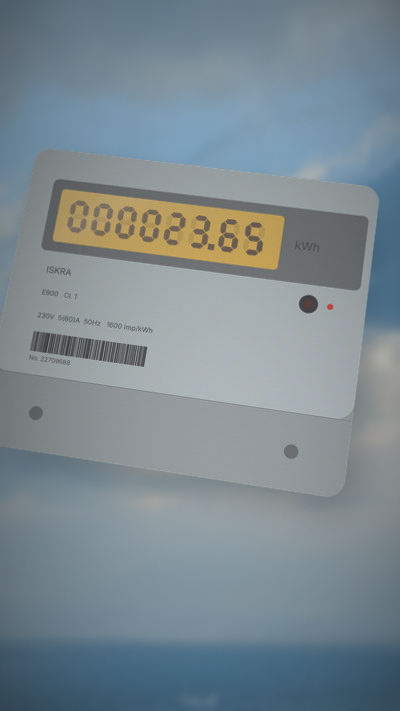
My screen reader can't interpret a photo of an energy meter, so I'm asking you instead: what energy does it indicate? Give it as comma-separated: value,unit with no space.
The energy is 23.65,kWh
